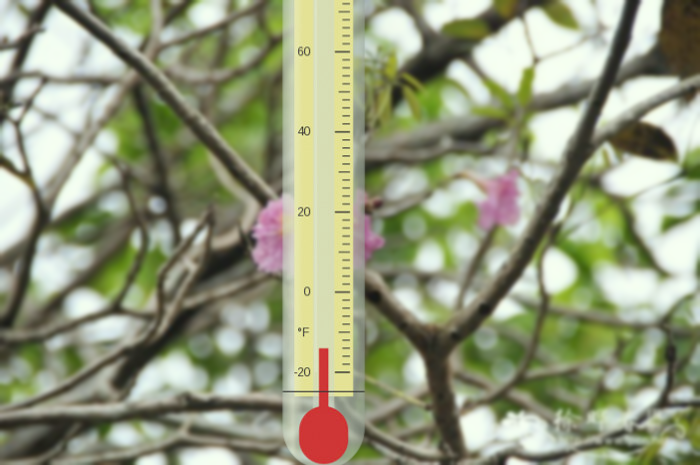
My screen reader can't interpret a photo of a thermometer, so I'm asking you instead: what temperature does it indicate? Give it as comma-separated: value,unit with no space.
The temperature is -14,°F
